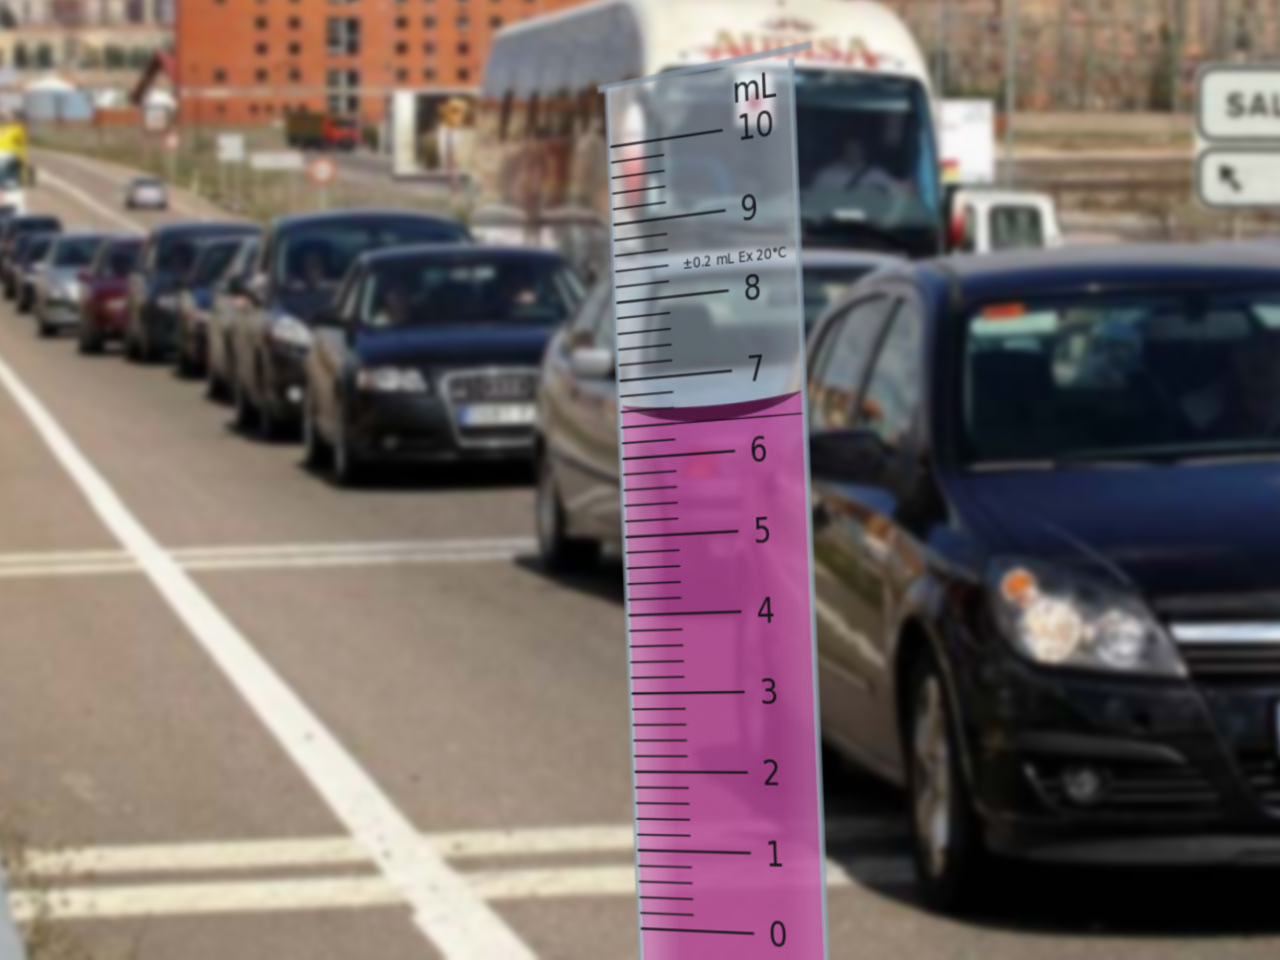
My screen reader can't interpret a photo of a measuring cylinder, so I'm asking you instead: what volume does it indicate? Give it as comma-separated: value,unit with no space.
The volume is 6.4,mL
